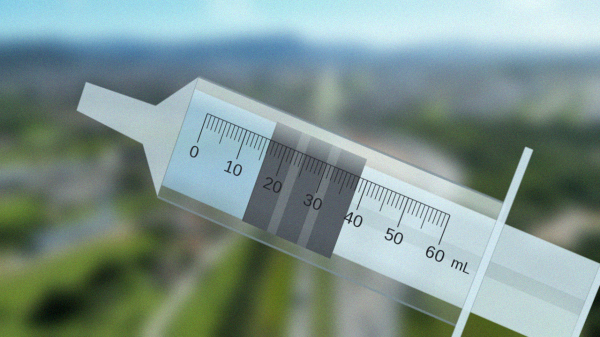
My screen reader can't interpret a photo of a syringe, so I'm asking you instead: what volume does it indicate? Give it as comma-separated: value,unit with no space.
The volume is 16,mL
